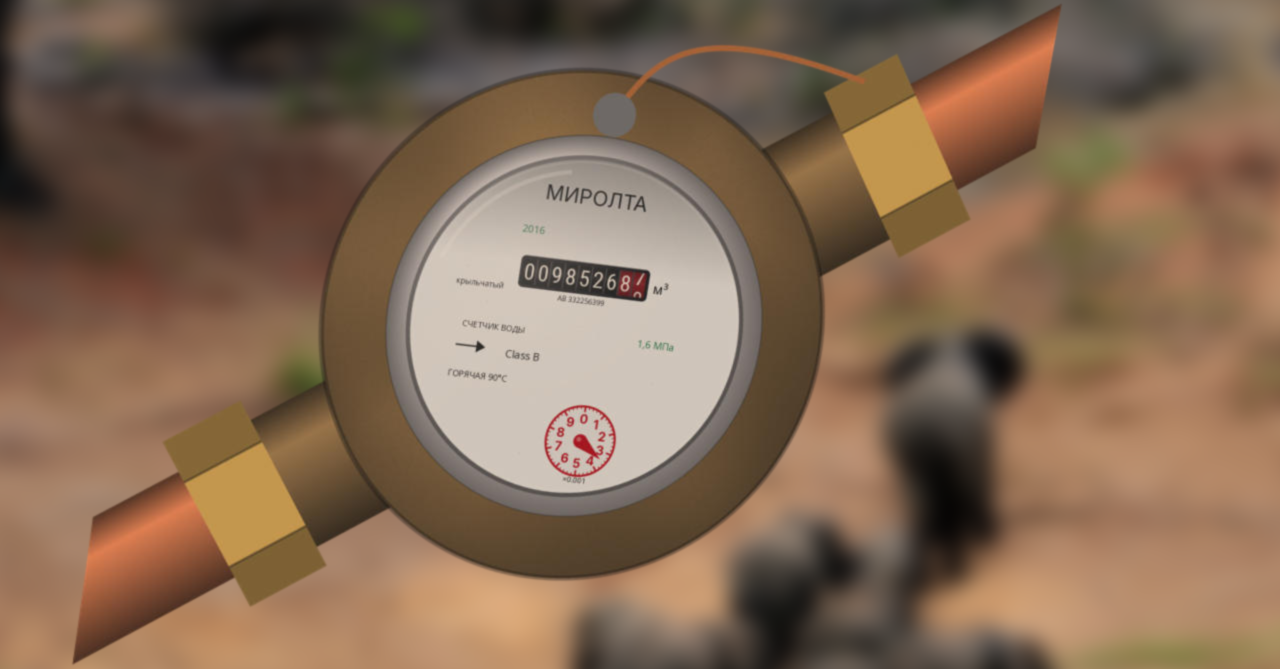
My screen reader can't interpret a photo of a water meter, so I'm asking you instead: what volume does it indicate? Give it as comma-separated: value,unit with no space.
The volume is 98526.873,m³
